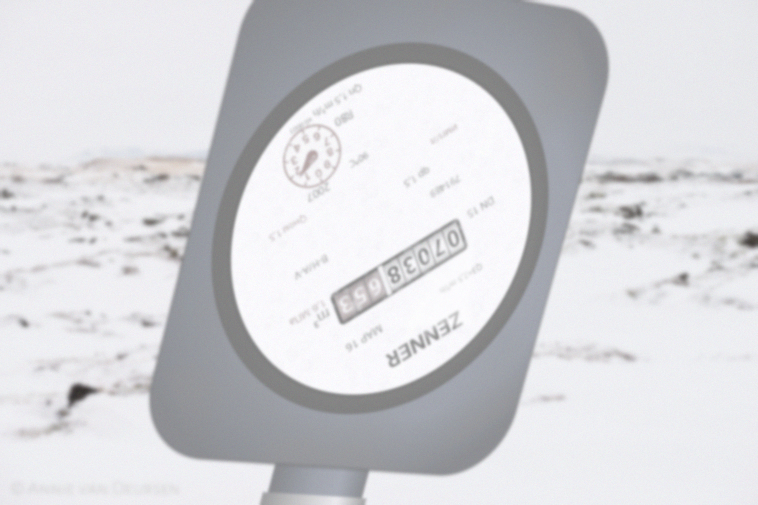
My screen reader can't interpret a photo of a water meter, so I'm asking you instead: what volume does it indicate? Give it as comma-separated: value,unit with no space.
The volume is 7038.6531,m³
